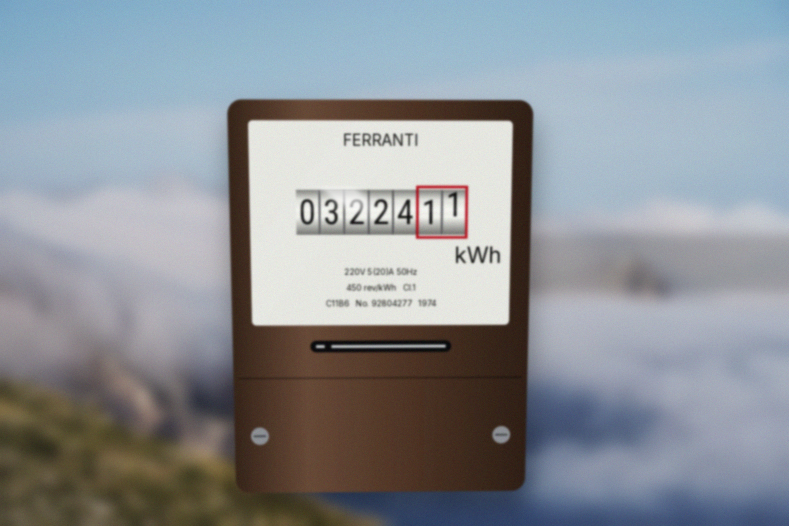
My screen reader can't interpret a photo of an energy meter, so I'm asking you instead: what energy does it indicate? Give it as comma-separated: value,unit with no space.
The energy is 3224.11,kWh
